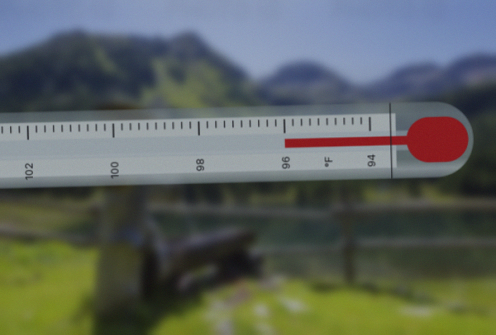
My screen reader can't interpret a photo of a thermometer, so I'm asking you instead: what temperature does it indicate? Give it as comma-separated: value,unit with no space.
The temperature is 96,°F
